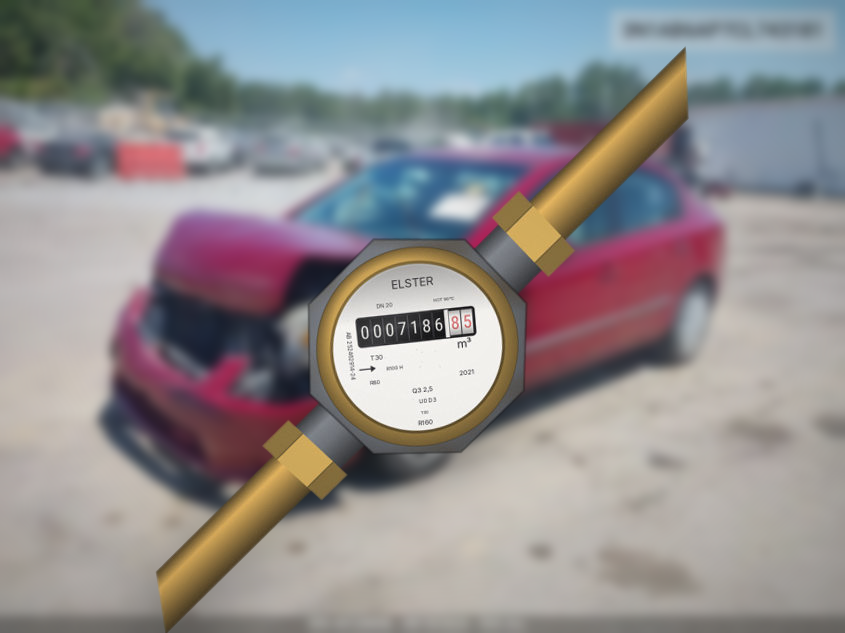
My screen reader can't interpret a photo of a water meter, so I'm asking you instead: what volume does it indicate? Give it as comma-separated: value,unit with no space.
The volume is 7186.85,m³
